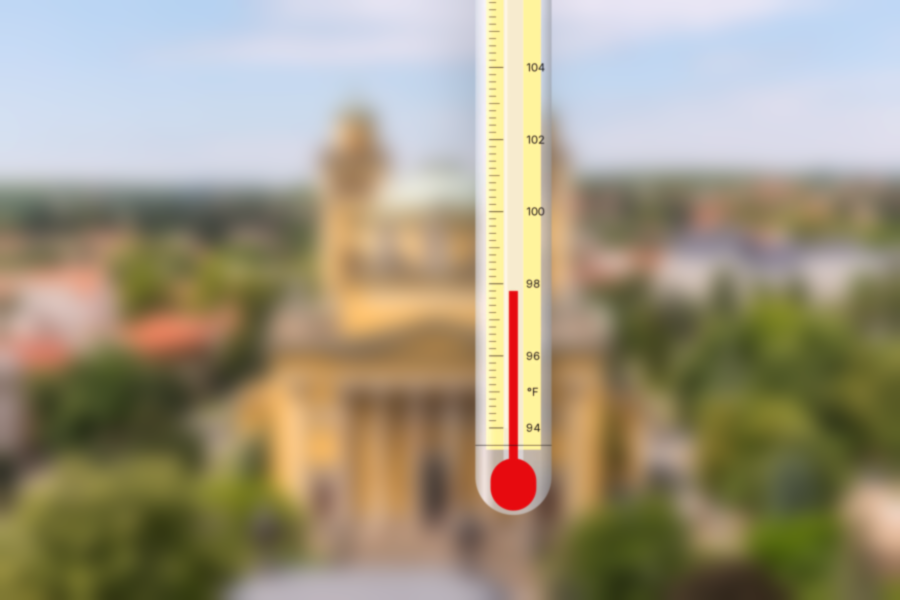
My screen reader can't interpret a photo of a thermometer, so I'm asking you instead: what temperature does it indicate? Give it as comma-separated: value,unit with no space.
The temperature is 97.8,°F
